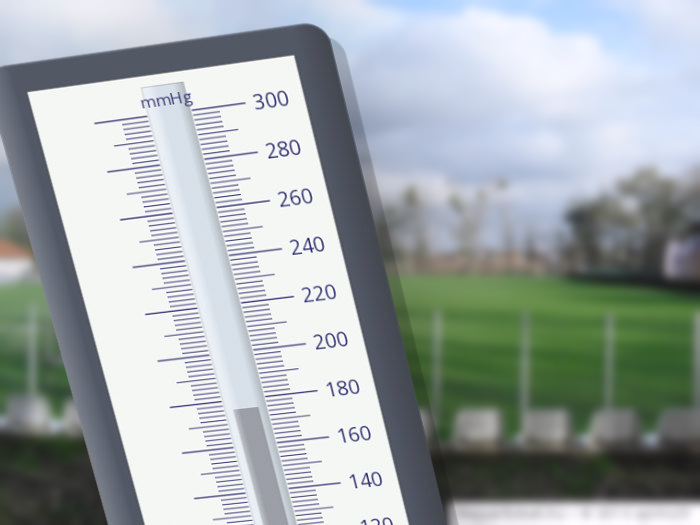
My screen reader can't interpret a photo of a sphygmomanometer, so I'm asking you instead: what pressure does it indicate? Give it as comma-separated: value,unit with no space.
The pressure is 176,mmHg
